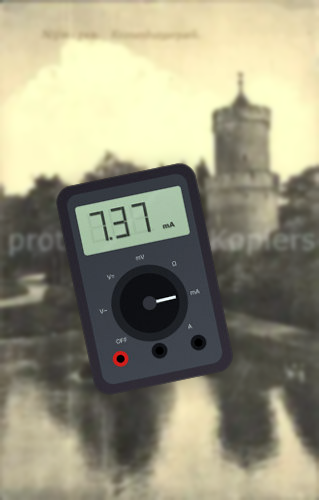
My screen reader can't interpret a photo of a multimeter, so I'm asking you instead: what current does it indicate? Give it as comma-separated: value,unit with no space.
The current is 7.37,mA
